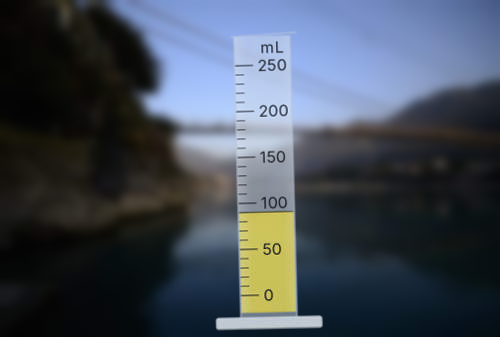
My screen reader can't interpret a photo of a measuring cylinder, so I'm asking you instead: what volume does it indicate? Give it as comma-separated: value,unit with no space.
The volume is 90,mL
